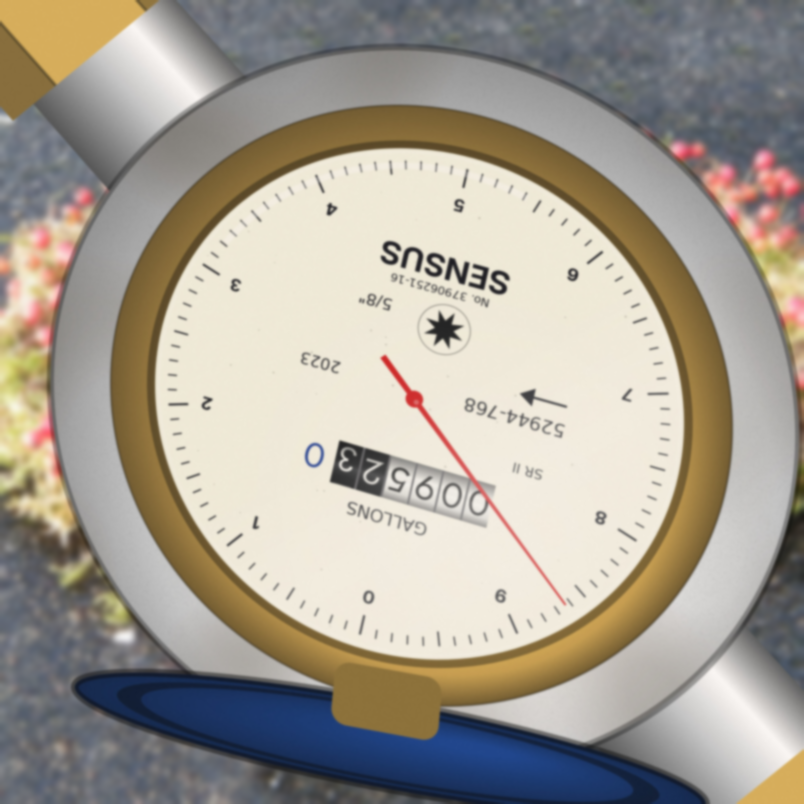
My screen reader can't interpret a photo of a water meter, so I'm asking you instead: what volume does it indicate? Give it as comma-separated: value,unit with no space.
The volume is 95228.6,gal
